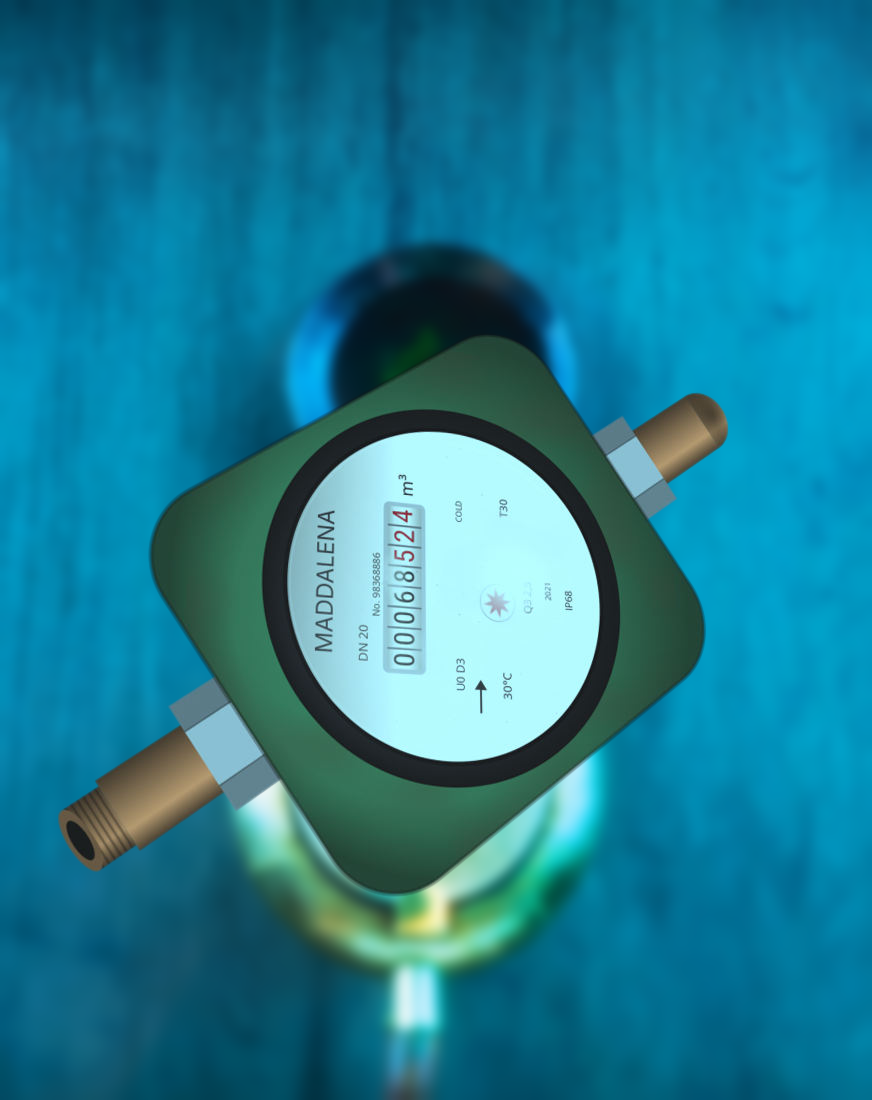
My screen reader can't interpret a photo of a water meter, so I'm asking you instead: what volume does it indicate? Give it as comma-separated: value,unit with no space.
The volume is 68.524,m³
